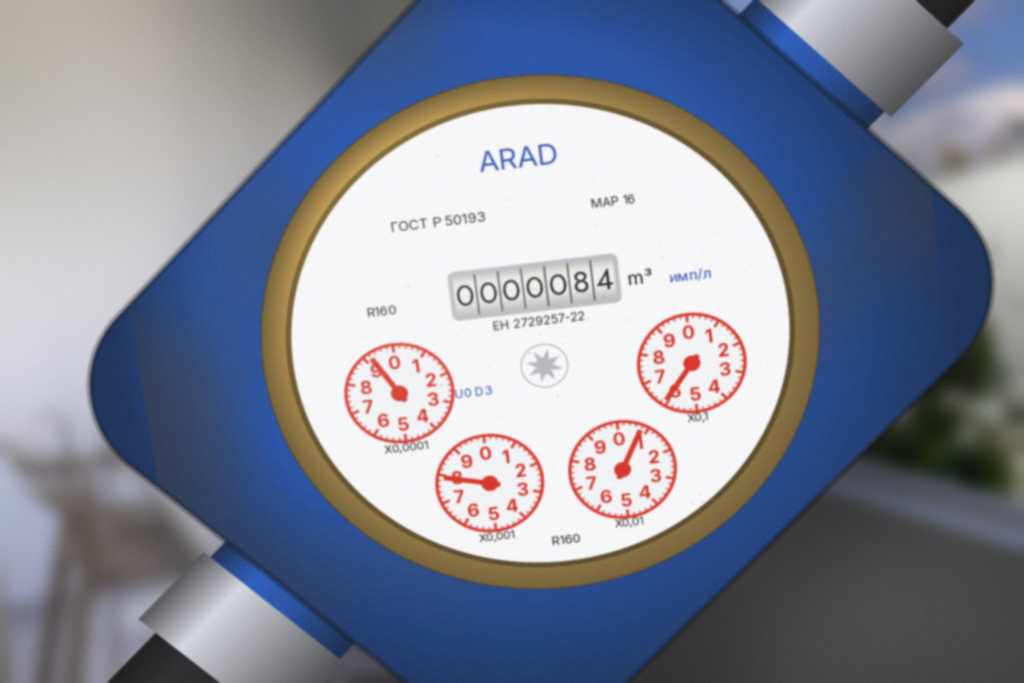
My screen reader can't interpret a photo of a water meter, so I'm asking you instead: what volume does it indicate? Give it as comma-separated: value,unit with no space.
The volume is 84.6079,m³
